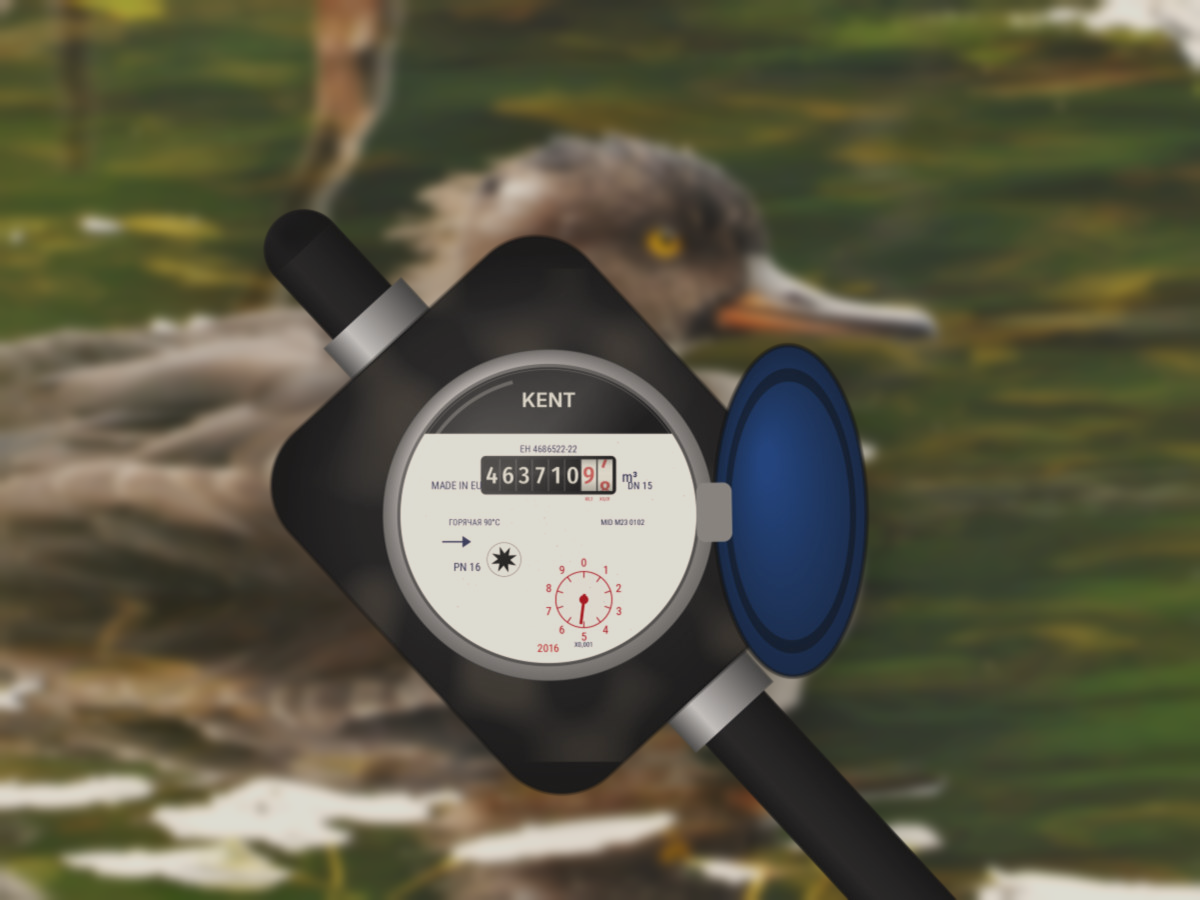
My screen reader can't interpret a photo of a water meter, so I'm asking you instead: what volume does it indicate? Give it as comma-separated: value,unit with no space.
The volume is 463710.975,m³
